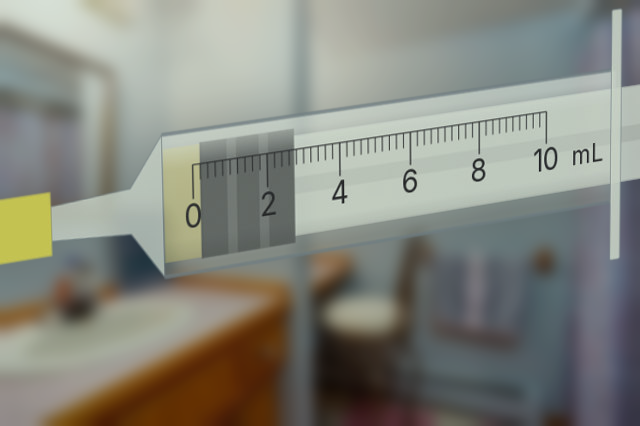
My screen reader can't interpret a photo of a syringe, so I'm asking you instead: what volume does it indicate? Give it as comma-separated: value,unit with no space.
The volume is 0.2,mL
